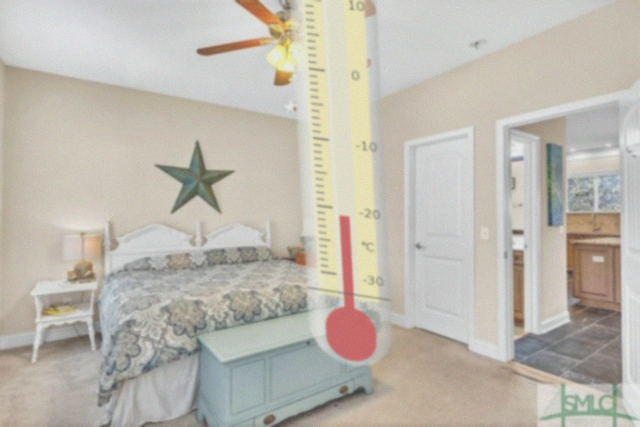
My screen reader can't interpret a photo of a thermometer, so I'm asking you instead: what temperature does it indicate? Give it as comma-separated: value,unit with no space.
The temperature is -21,°C
